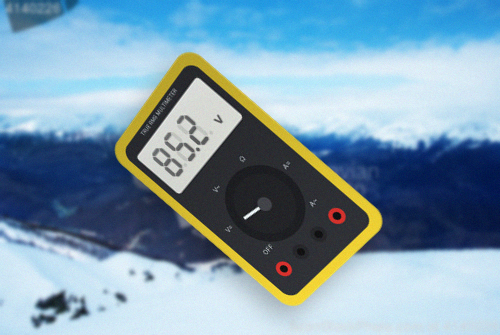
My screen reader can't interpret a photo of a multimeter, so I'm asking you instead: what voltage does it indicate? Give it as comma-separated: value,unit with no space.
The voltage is 85.2,V
